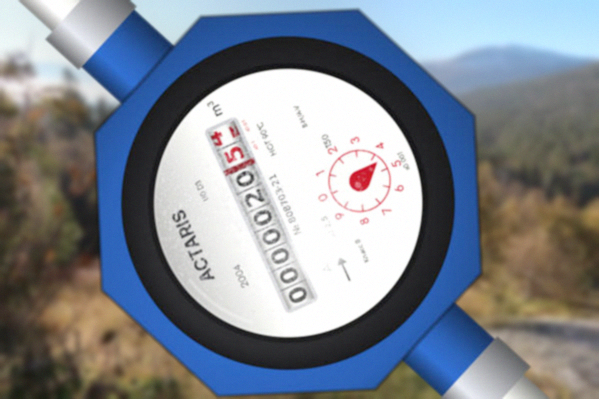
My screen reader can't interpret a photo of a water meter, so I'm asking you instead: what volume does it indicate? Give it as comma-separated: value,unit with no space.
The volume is 20.544,m³
